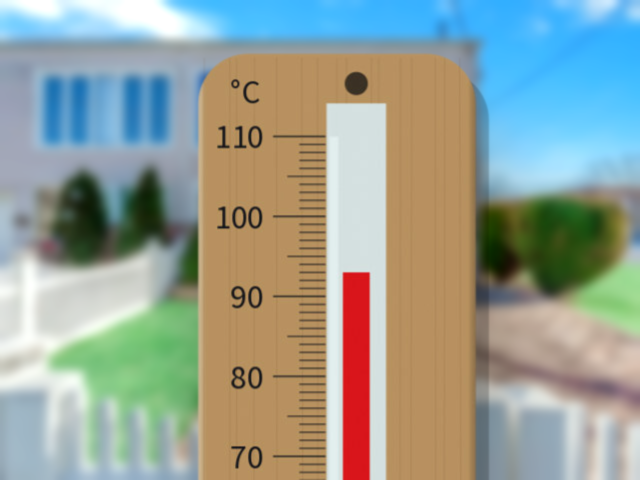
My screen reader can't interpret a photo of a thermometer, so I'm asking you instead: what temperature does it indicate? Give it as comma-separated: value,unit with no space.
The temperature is 93,°C
